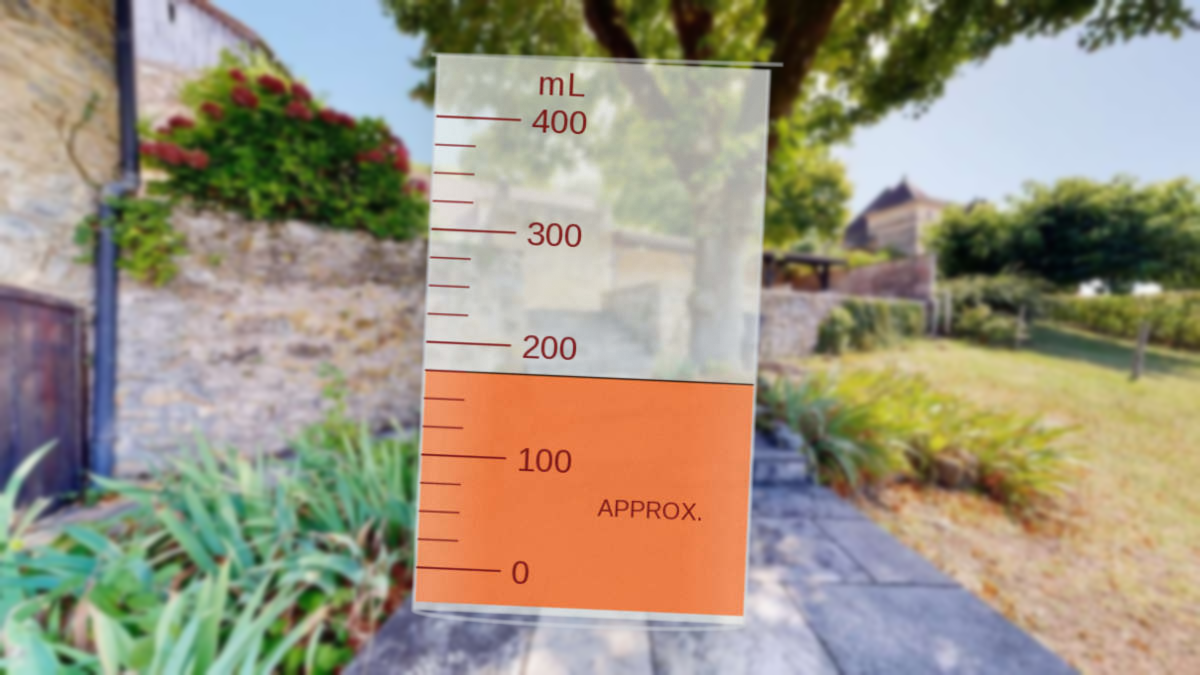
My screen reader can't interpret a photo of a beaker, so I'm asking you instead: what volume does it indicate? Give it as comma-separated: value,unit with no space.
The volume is 175,mL
